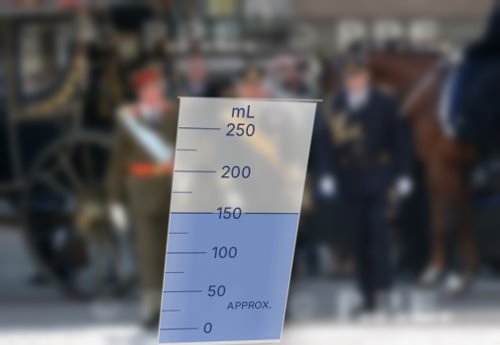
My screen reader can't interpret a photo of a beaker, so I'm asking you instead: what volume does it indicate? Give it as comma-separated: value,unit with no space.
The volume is 150,mL
